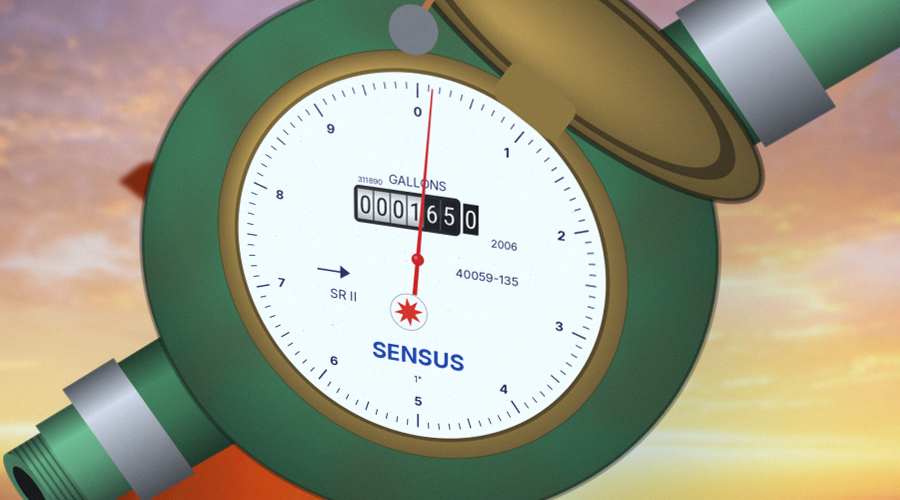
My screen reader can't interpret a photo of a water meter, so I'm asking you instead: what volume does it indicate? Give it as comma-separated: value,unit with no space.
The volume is 1650.1,gal
